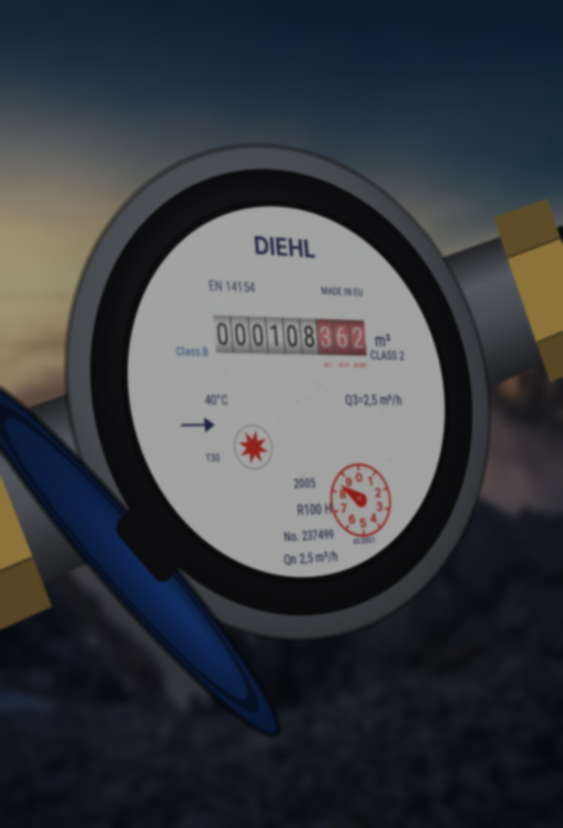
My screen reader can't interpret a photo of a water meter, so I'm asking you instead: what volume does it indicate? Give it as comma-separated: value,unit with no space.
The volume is 108.3628,m³
